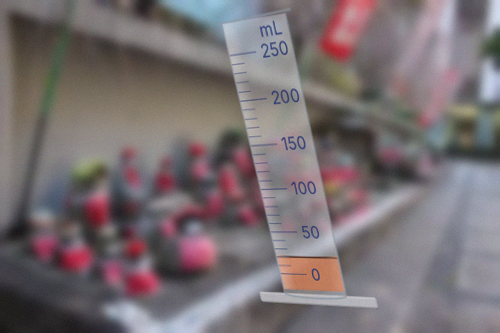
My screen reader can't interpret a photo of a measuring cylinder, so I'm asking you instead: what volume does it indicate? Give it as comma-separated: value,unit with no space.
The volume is 20,mL
